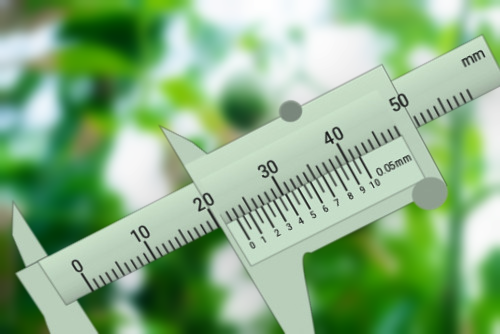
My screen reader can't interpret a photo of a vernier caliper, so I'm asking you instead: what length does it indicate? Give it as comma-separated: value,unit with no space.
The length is 22.8,mm
